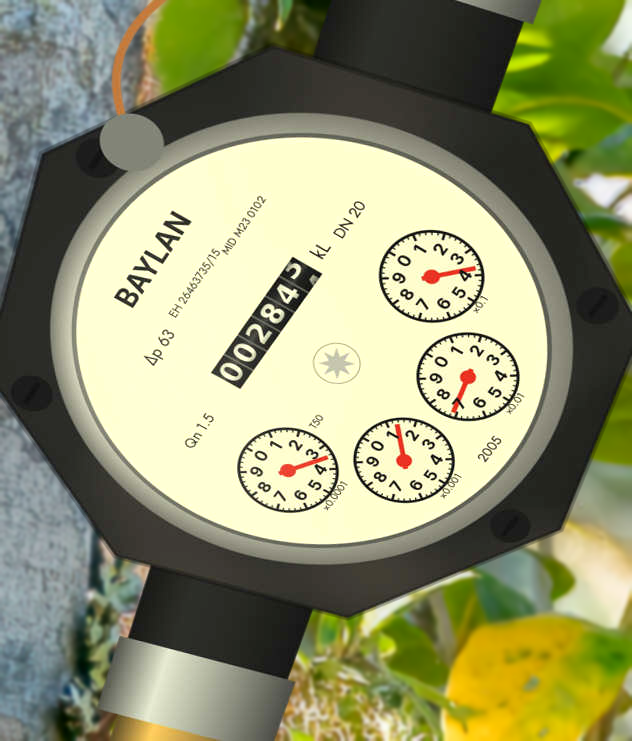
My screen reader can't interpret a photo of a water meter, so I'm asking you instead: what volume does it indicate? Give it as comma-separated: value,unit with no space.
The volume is 2843.3713,kL
